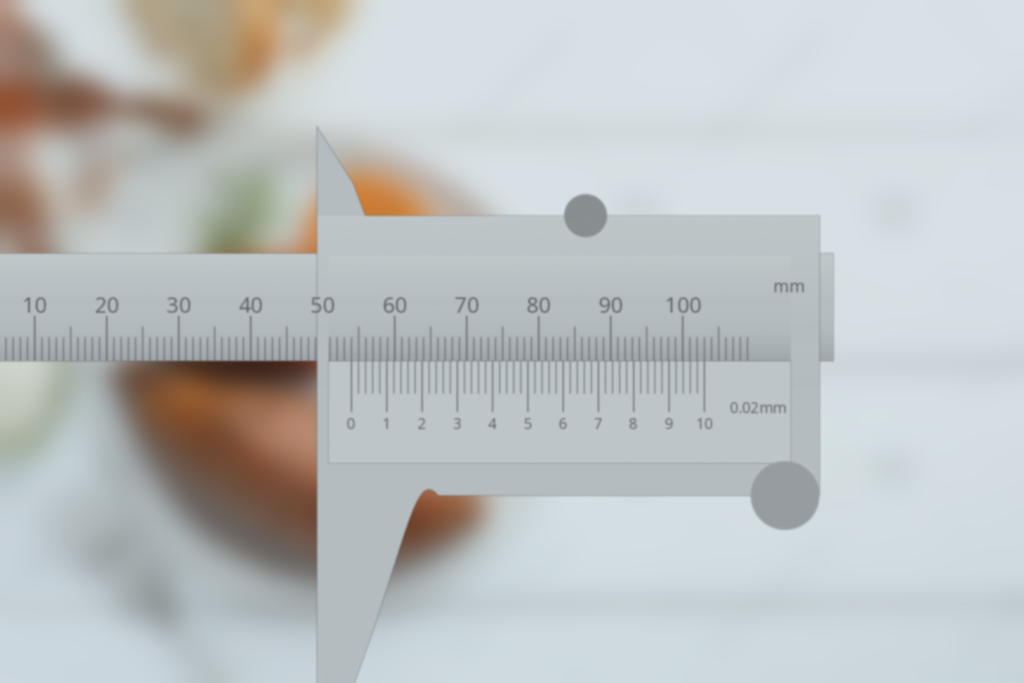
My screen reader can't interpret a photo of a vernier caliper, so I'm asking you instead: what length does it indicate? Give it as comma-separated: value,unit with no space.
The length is 54.0,mm
